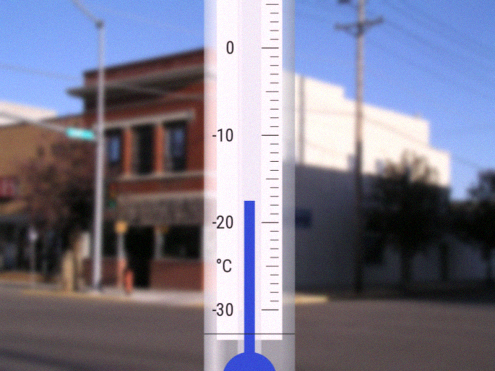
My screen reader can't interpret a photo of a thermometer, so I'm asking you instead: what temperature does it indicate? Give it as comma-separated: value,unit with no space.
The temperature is -17.5,°C
